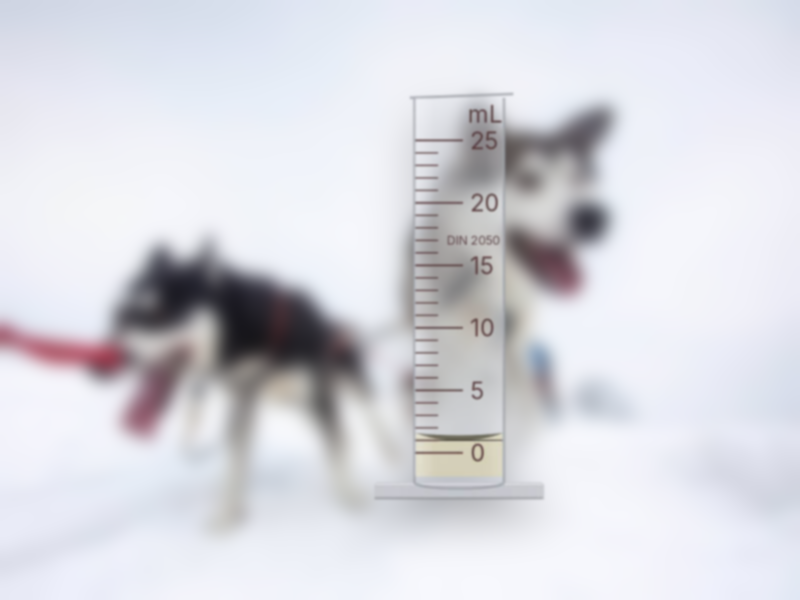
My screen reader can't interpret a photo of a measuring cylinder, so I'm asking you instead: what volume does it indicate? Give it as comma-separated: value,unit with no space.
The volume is 1,mL
